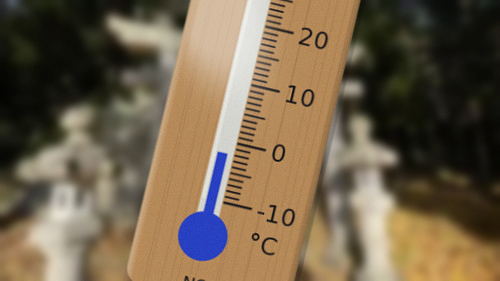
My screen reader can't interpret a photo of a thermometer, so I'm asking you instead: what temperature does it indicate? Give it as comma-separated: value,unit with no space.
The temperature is -2,°C
